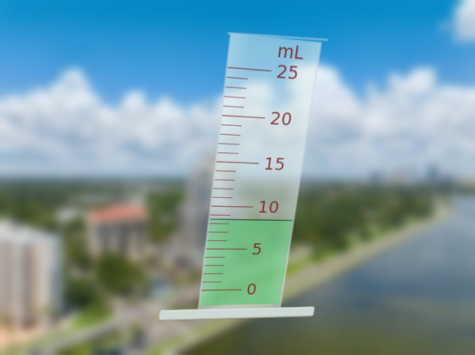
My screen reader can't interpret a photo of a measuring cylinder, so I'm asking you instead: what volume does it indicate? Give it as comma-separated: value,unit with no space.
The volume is 8.5,mL
